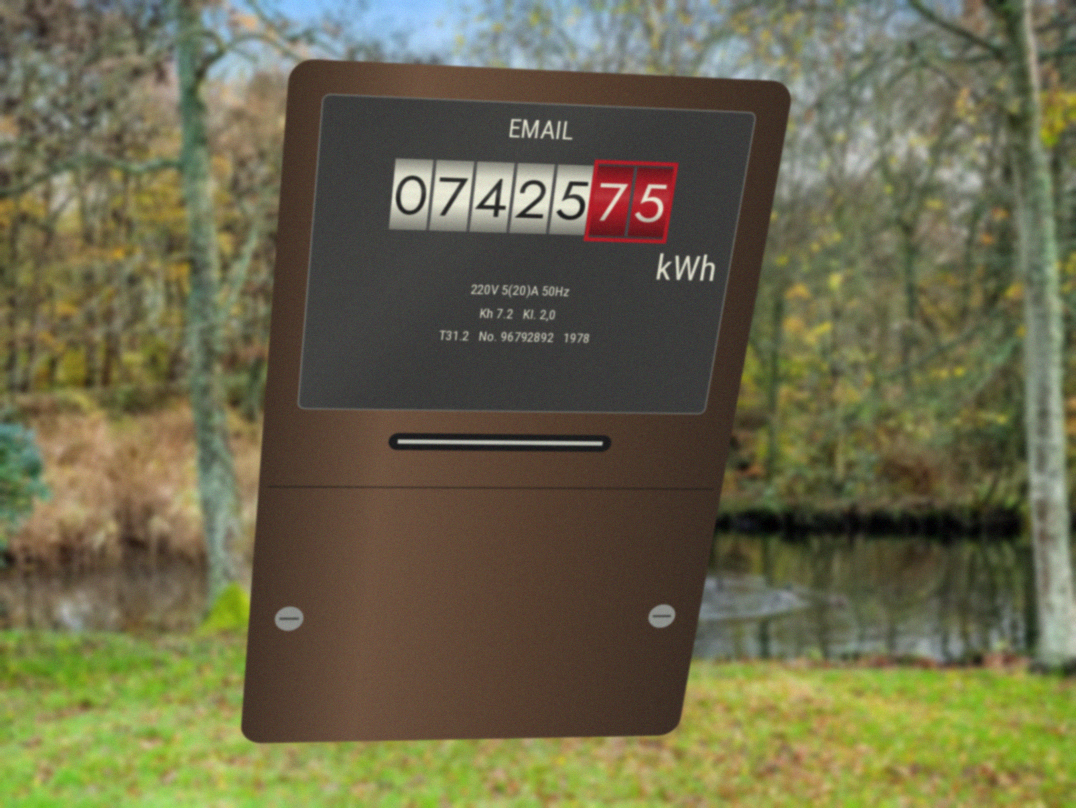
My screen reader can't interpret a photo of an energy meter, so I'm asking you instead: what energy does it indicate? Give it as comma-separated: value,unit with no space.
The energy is 7425.75,kWh
